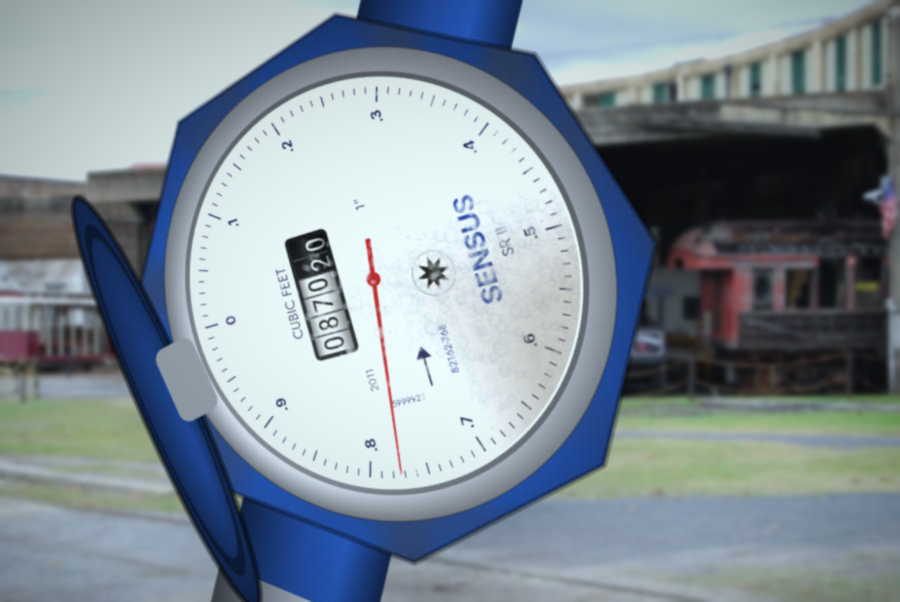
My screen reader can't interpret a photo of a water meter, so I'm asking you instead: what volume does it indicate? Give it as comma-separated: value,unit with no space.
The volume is 87019.77,ft³
